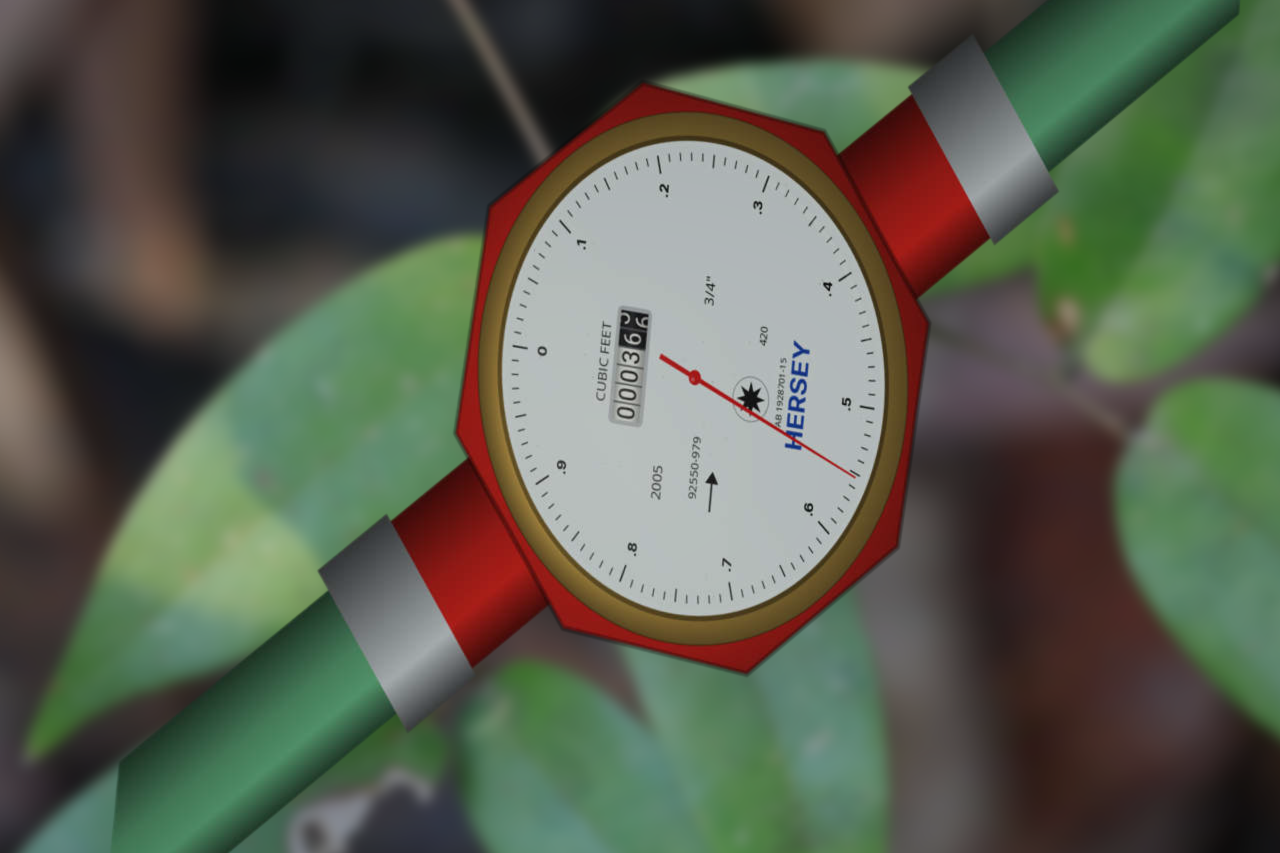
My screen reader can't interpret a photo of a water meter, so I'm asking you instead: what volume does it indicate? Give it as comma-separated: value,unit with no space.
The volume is 365.55,ft³
